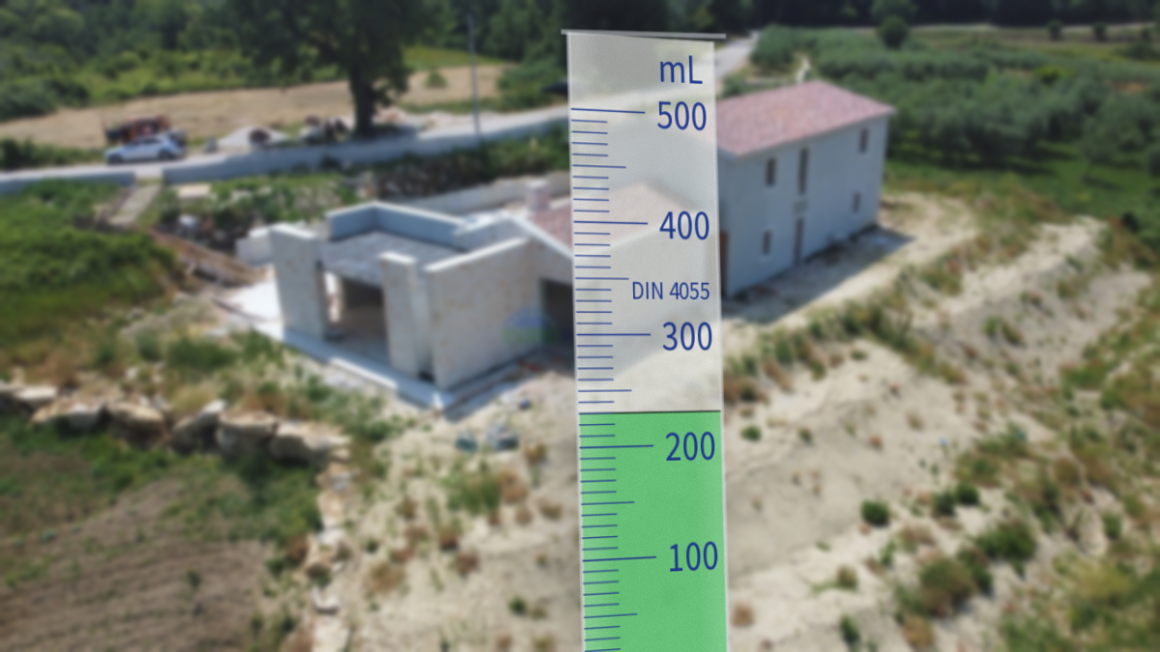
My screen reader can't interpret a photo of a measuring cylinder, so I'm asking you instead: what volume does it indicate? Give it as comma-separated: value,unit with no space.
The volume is 230,mL
